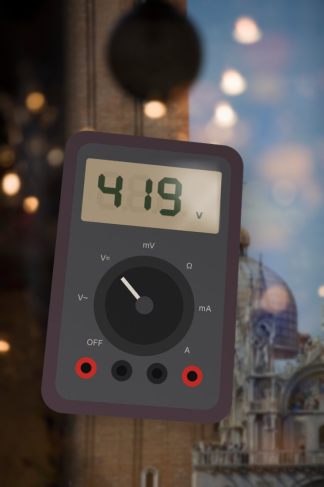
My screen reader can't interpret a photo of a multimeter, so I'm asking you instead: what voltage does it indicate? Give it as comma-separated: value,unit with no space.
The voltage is 419,V
